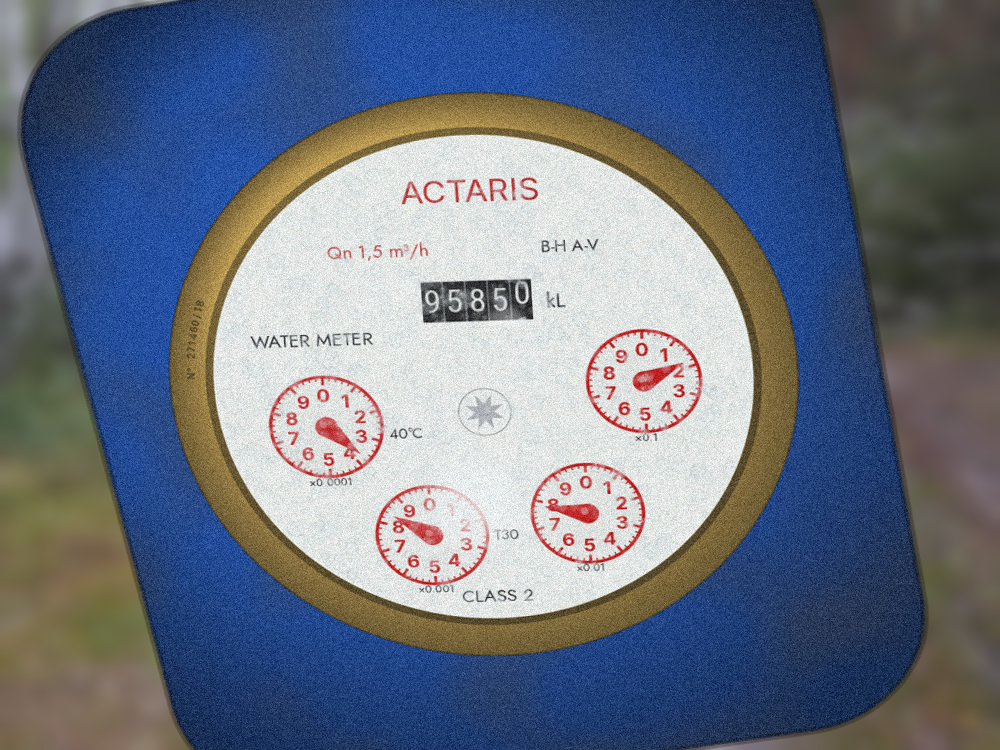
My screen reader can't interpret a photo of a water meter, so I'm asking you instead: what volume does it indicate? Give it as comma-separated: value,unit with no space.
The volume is 95850.1783,kL
